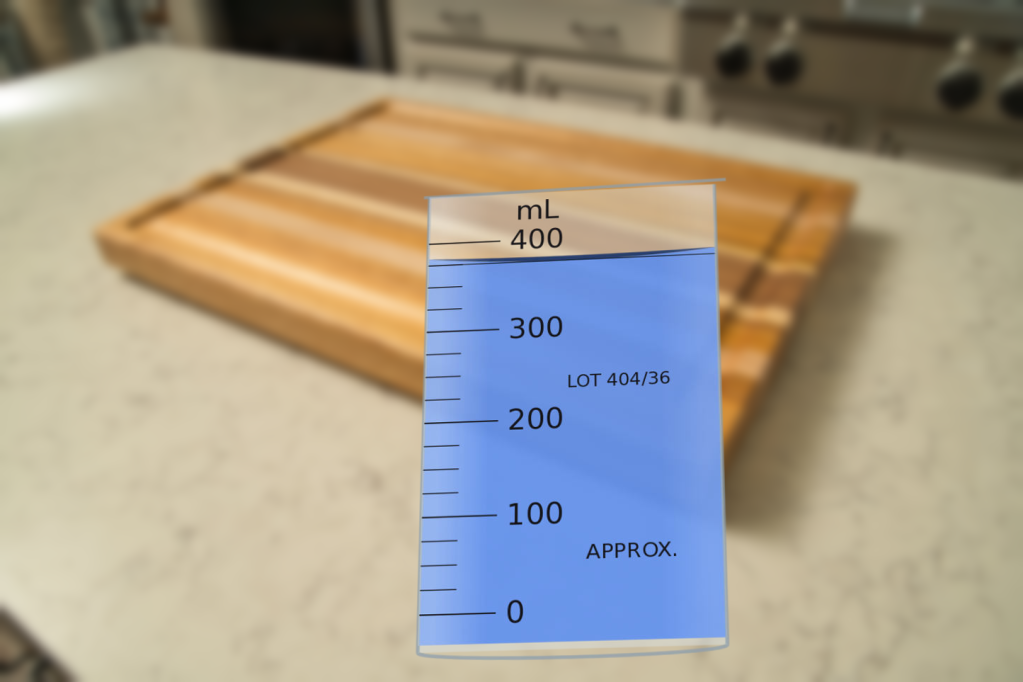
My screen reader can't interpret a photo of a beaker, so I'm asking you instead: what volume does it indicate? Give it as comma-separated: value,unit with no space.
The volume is 375,mL
